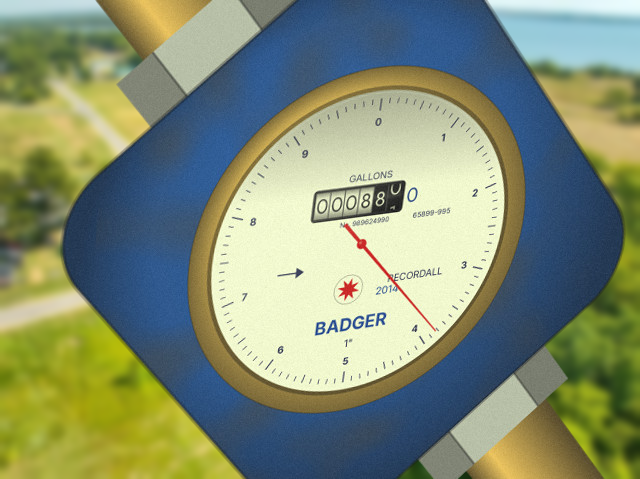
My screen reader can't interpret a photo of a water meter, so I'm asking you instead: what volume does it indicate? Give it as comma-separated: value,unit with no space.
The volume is 8803.8,gal
